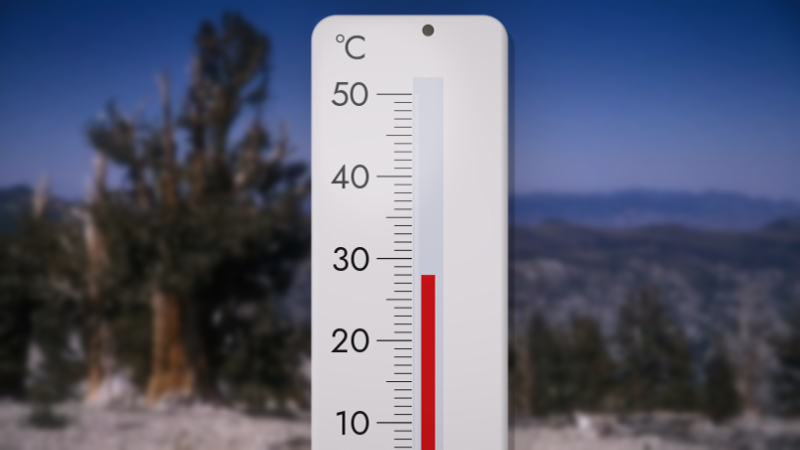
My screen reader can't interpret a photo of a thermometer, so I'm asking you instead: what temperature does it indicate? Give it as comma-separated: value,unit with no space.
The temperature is 28,°C
